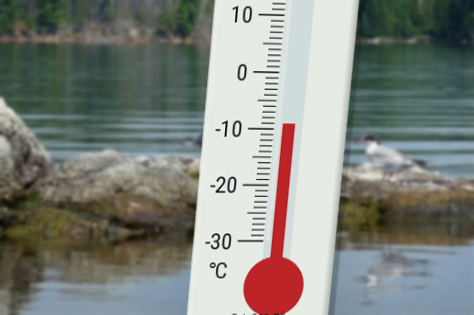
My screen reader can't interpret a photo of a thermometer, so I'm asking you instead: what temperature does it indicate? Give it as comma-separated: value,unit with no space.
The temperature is -9,°C
